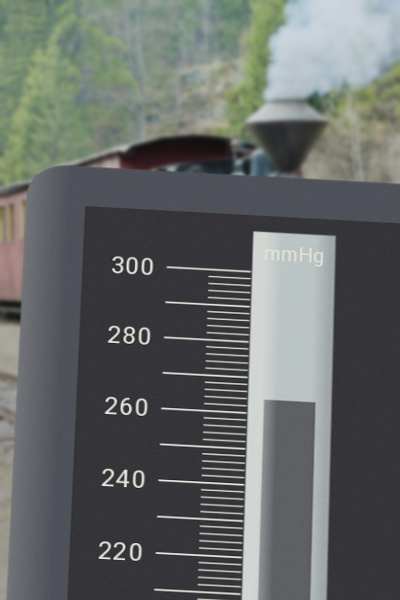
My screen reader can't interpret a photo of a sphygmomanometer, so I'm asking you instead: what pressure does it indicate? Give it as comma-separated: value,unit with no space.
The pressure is 264,mmHg
